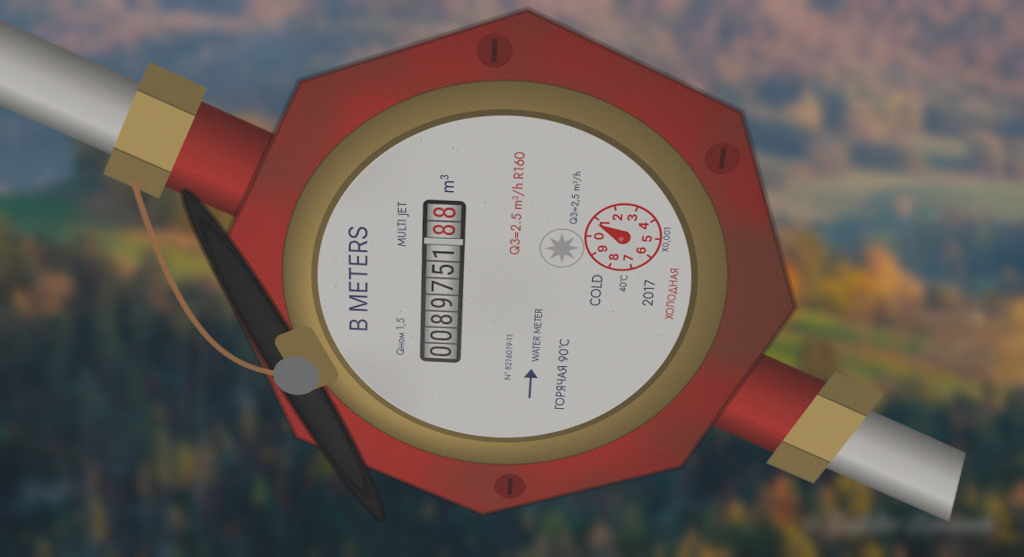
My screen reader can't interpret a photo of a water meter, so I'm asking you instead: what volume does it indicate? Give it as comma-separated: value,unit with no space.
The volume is 89751.880,m³
